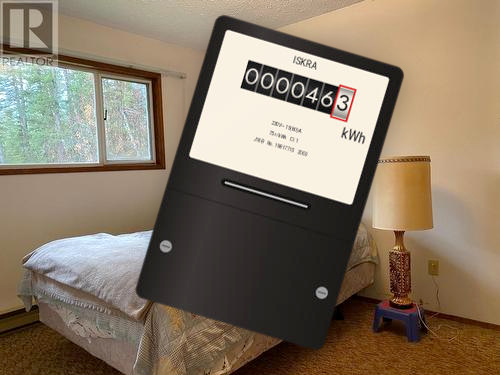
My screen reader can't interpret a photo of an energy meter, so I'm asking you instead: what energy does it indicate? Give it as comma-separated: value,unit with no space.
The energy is 46.3,kWh
